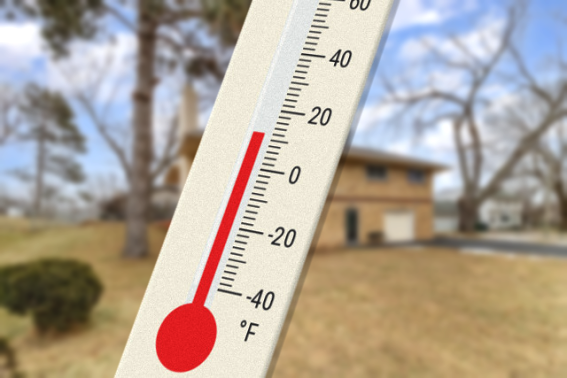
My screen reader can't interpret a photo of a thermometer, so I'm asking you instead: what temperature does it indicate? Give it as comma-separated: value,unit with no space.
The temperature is 12,°F
